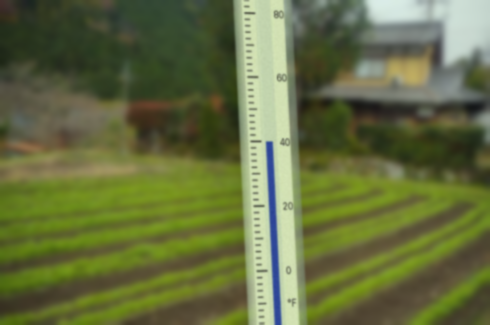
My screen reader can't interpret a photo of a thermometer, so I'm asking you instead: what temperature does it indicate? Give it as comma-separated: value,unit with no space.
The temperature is 40,°F
